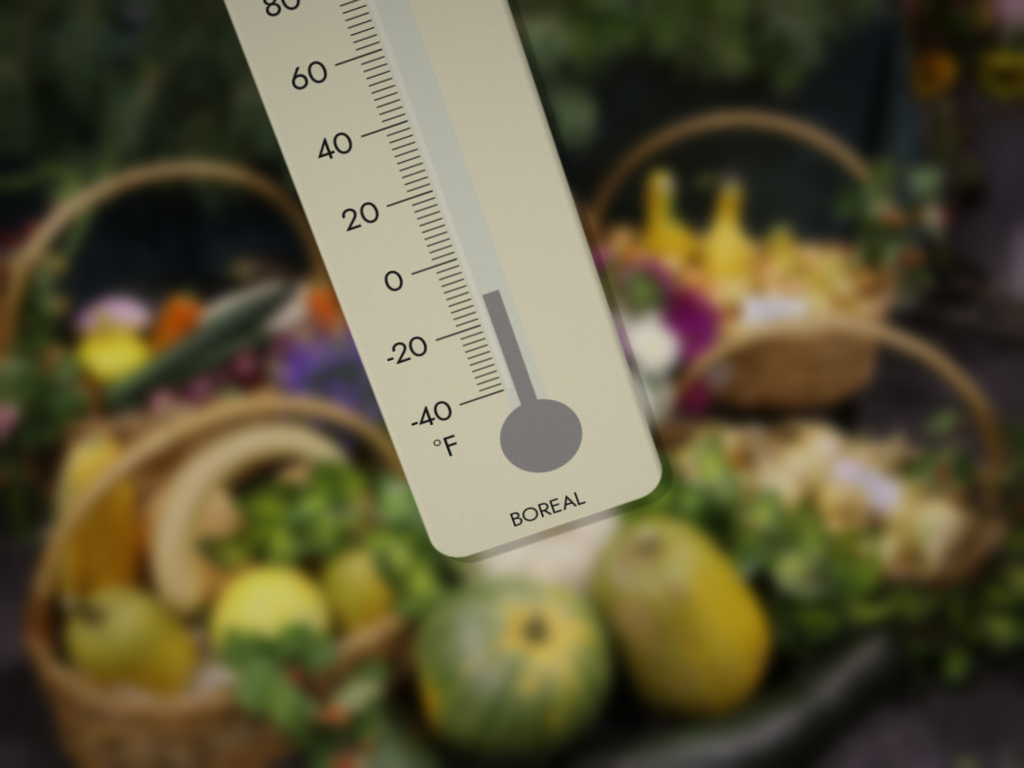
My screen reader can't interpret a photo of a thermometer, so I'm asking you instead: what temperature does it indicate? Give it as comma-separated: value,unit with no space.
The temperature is -12,°F
